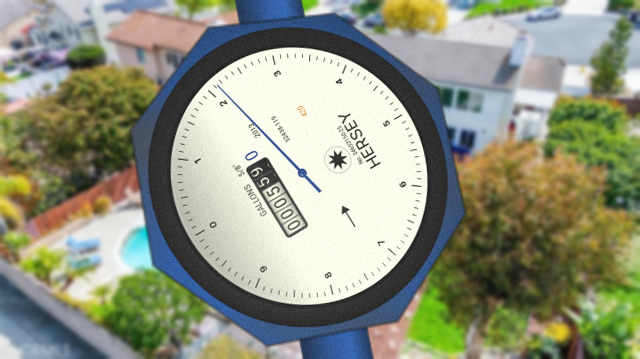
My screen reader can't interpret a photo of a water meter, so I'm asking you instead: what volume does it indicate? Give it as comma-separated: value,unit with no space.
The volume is 5592.1,gal
